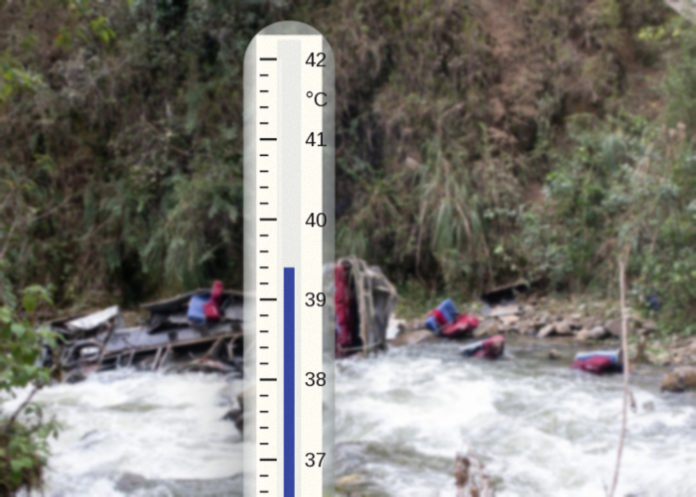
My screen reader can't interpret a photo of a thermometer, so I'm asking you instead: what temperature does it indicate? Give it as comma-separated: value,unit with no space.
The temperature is 39.4,°C
